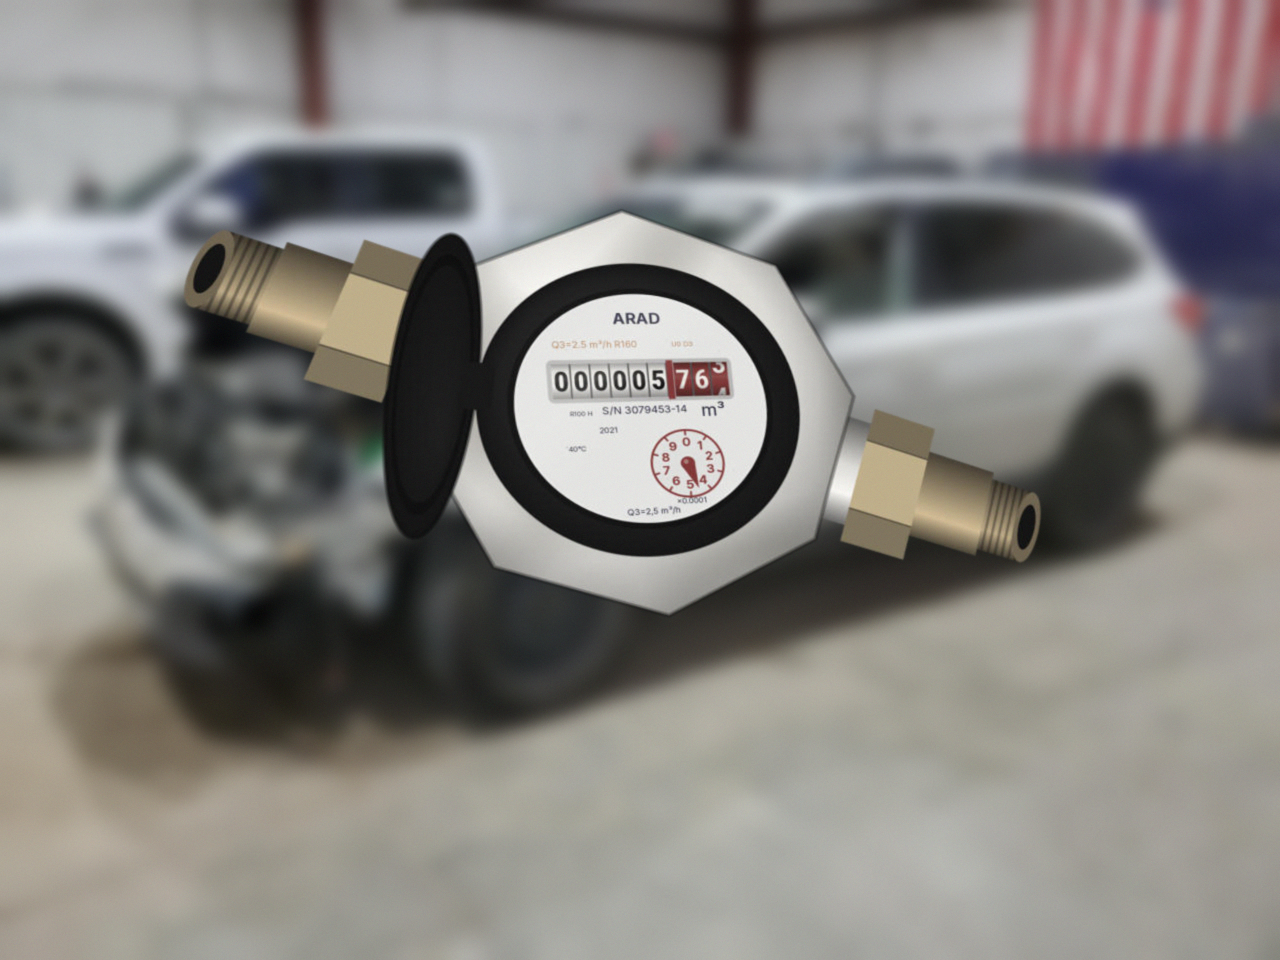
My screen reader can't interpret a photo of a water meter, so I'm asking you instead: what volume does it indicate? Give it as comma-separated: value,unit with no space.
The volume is 5.7634,m³
